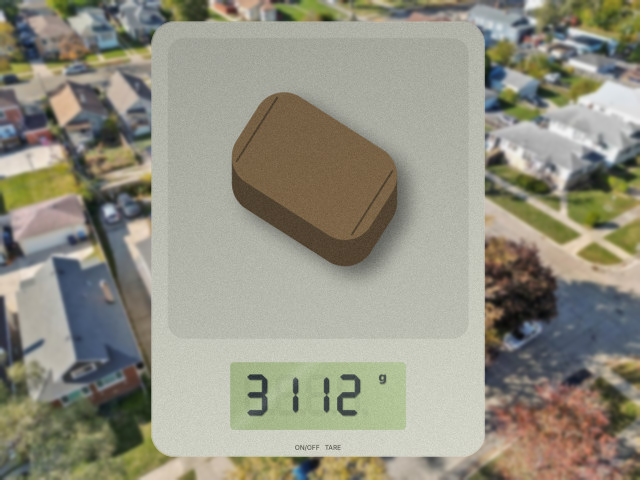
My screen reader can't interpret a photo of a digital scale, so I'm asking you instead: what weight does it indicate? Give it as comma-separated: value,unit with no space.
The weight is 3112,g
